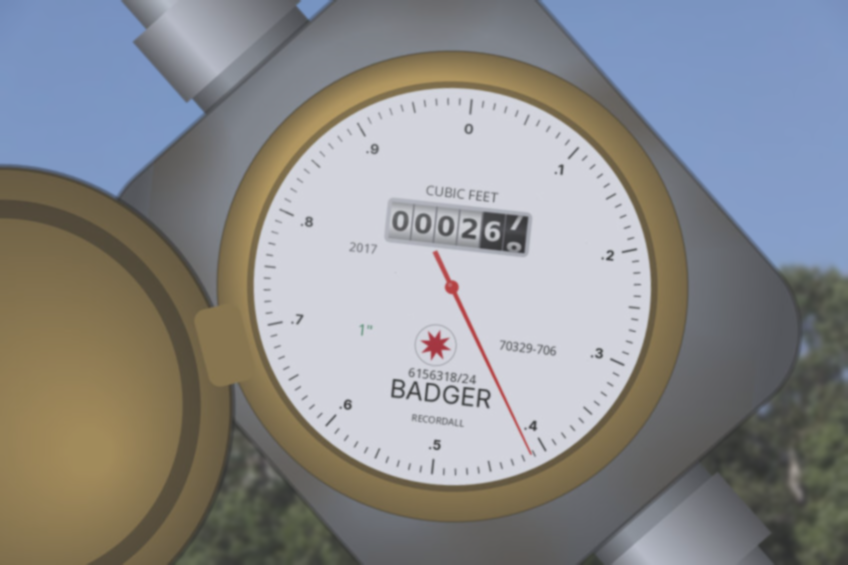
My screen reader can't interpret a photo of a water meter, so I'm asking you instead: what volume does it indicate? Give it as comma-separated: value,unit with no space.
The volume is 267.41,ft³
